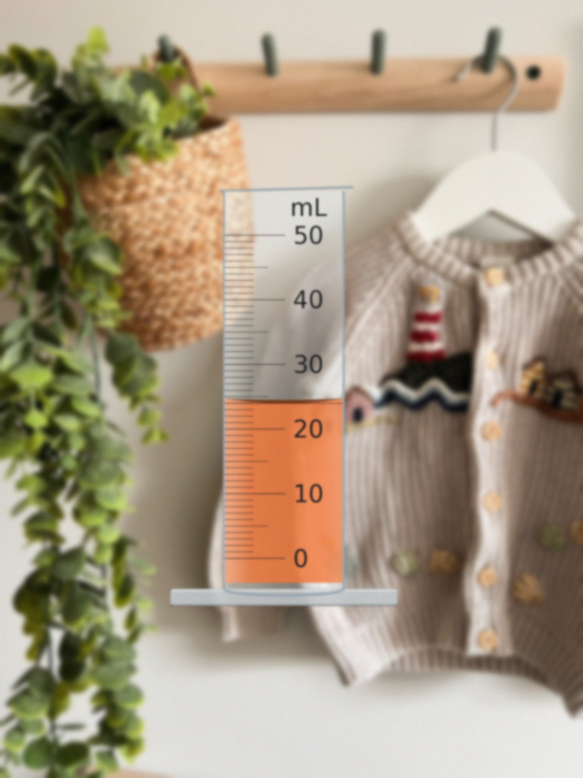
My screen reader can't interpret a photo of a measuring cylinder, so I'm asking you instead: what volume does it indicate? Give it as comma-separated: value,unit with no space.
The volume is 24,mL
